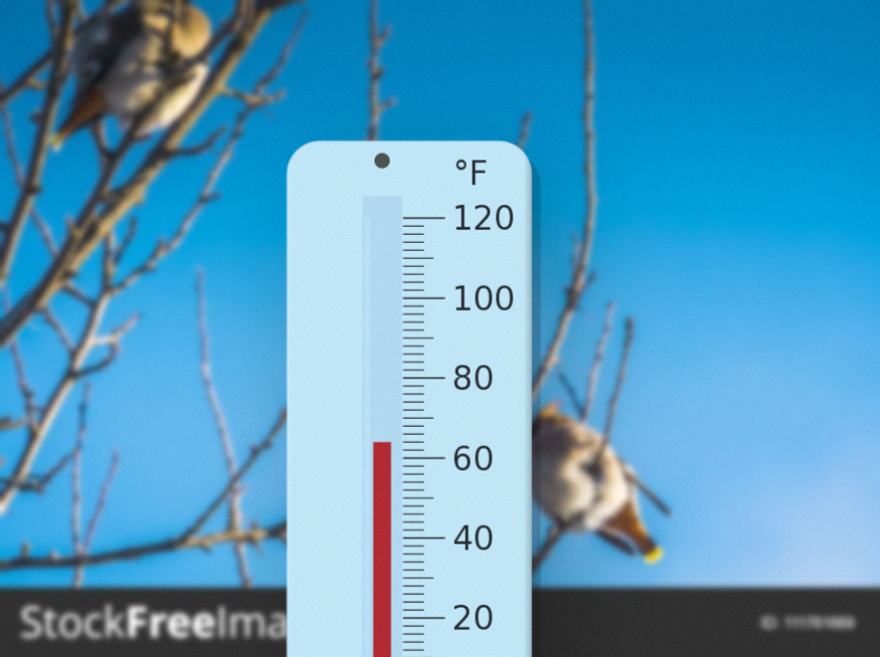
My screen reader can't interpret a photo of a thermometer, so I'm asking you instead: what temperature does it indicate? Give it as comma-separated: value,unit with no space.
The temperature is 64,°F
